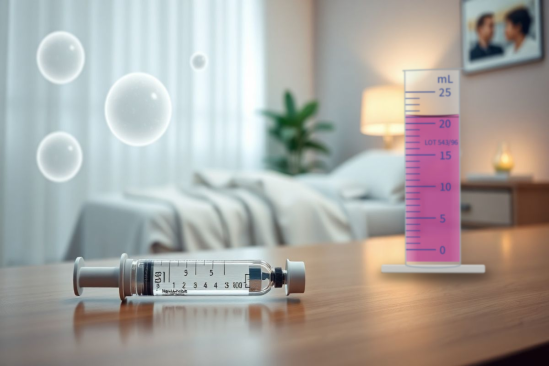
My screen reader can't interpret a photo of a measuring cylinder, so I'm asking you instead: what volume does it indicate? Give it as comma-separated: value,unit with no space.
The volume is 21,mL
